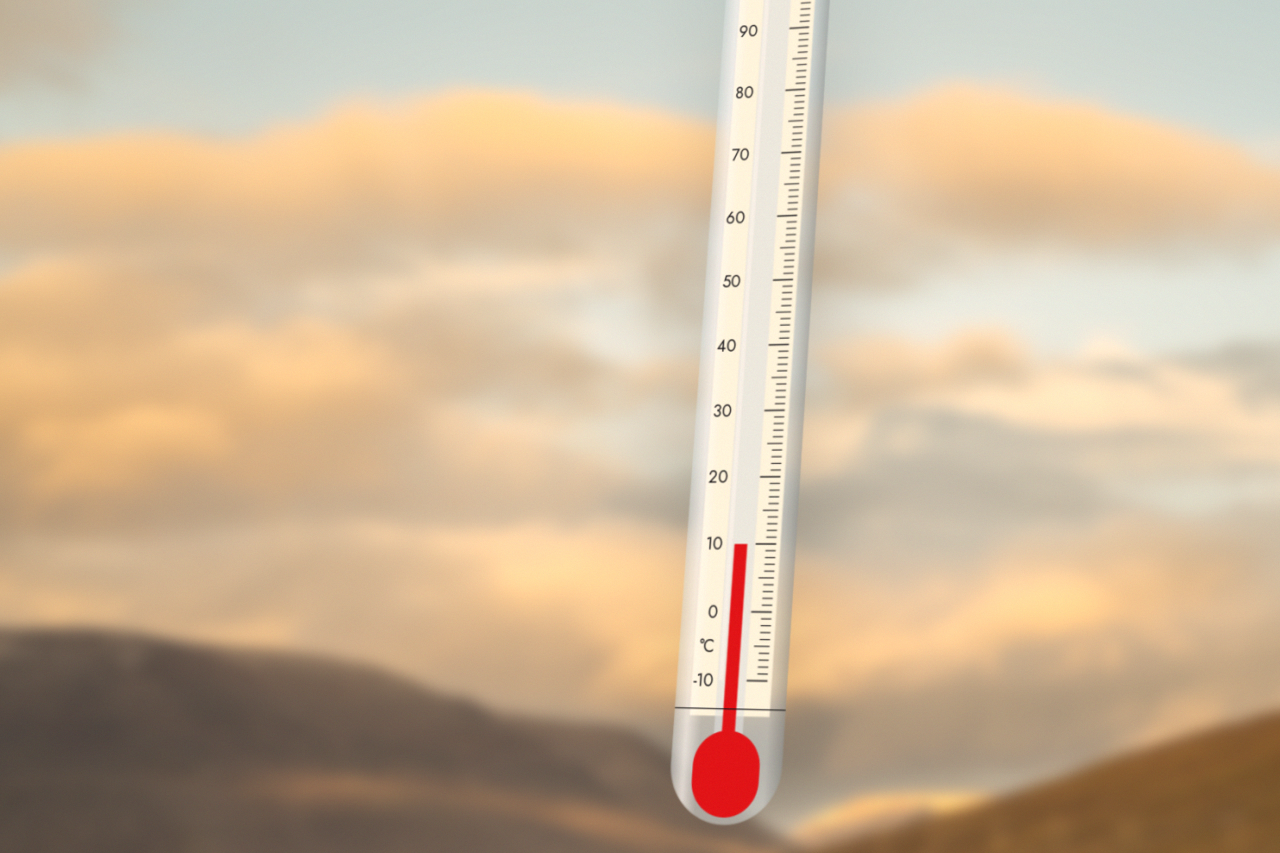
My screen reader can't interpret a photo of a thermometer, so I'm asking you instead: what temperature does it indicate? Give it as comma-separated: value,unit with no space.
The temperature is 10,°C
